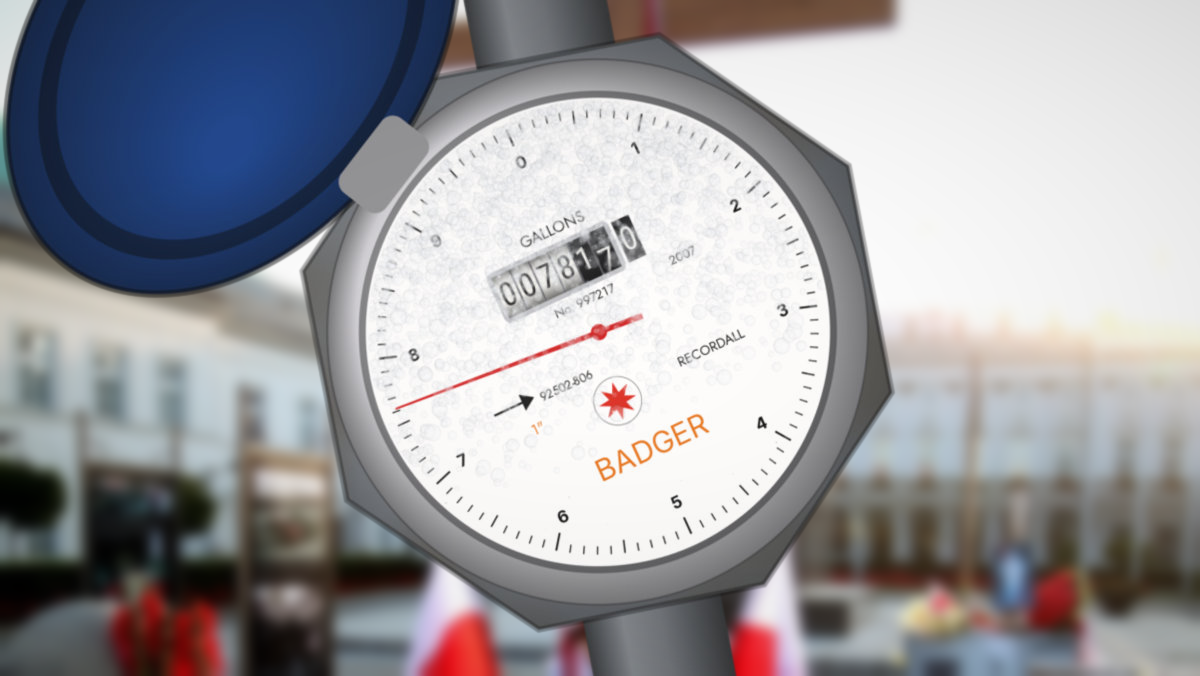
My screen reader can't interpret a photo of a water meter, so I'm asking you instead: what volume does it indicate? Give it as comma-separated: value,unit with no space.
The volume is 78167.6,gal
